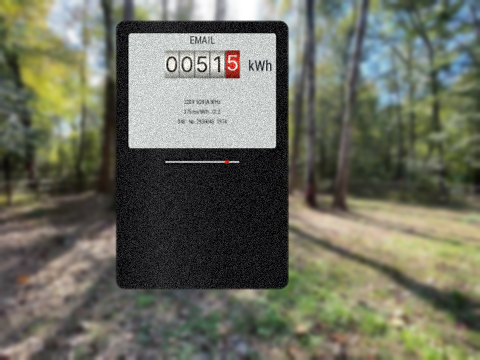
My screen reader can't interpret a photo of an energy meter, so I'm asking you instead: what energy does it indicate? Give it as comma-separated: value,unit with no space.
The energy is 51.5,kWh
